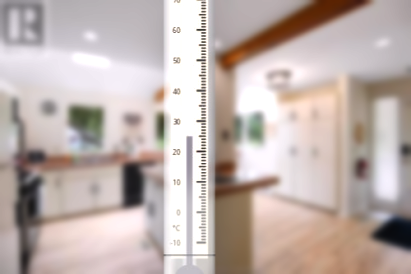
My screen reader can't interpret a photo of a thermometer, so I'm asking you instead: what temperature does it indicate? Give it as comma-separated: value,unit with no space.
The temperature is 25,°C
